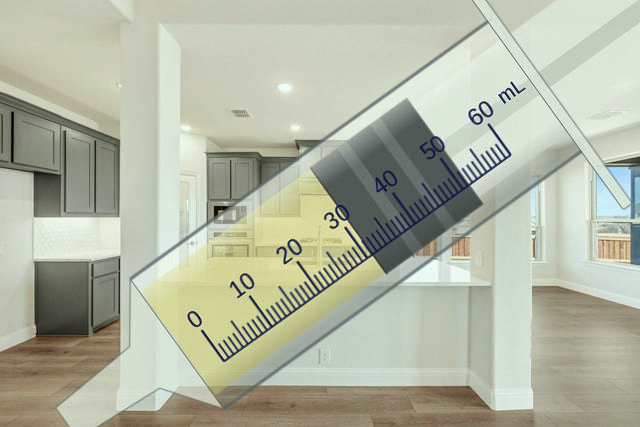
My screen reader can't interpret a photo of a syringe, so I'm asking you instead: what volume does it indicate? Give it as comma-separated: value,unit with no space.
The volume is 31,mL
